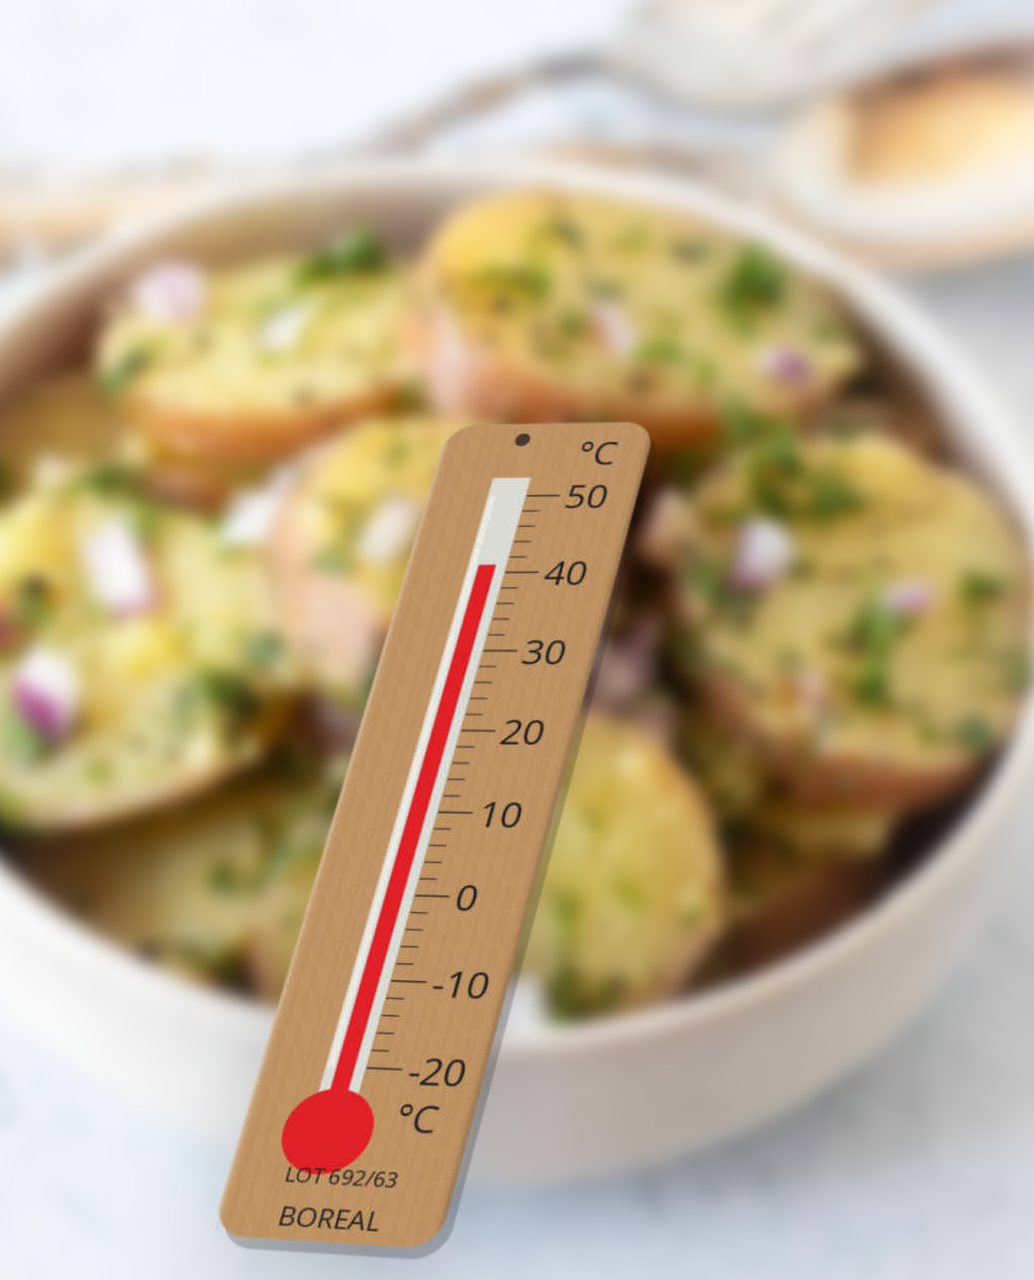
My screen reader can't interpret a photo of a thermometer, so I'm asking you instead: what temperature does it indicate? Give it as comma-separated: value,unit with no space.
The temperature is 41,°C
